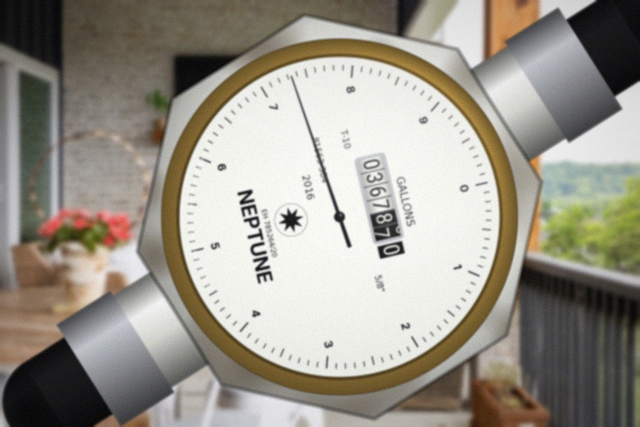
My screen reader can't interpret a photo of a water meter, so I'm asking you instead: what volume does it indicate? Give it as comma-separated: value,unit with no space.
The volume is 367867.3,gal
